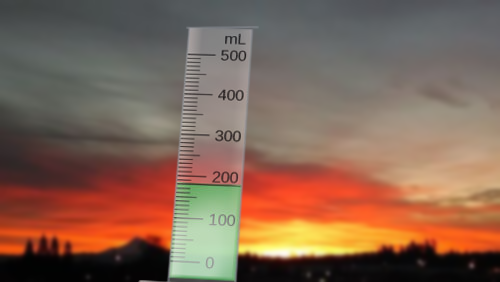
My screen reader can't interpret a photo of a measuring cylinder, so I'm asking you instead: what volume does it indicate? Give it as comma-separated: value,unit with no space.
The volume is 180,mL
